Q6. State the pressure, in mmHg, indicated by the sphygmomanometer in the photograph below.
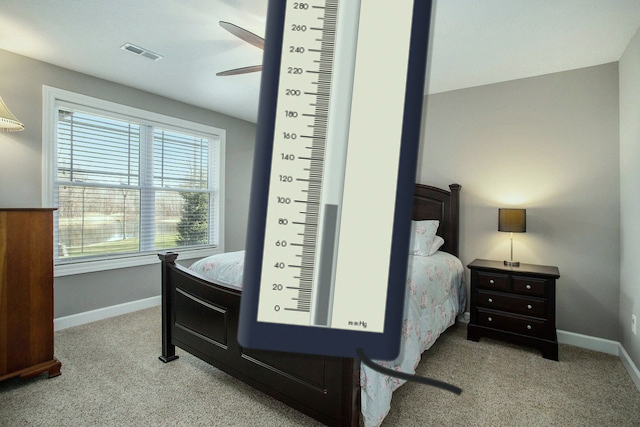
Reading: 100 mmHg
